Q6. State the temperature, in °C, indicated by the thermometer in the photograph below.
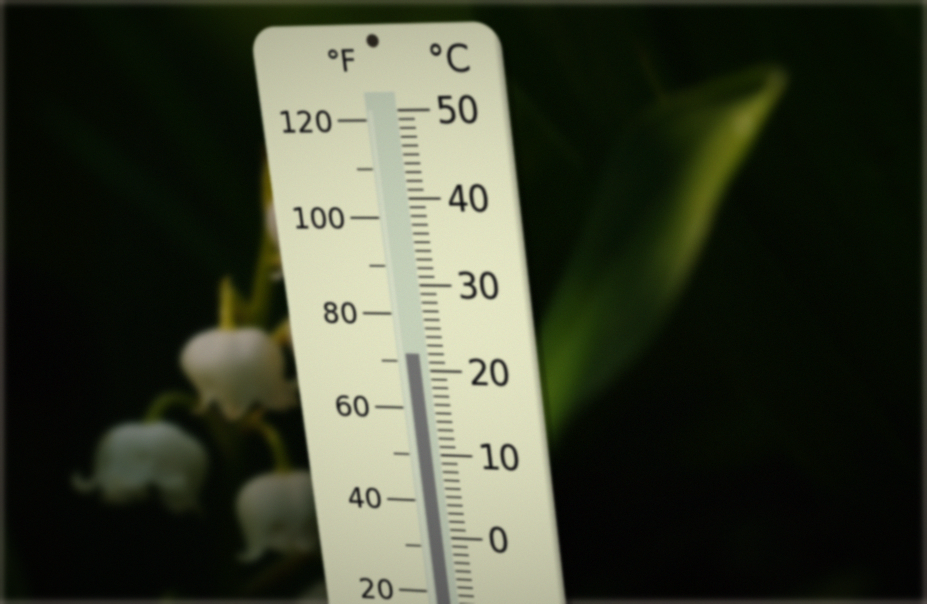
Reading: 22 °C
